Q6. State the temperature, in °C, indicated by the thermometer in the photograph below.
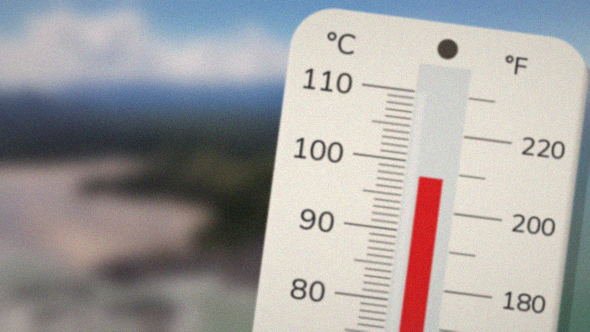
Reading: 98 °C
